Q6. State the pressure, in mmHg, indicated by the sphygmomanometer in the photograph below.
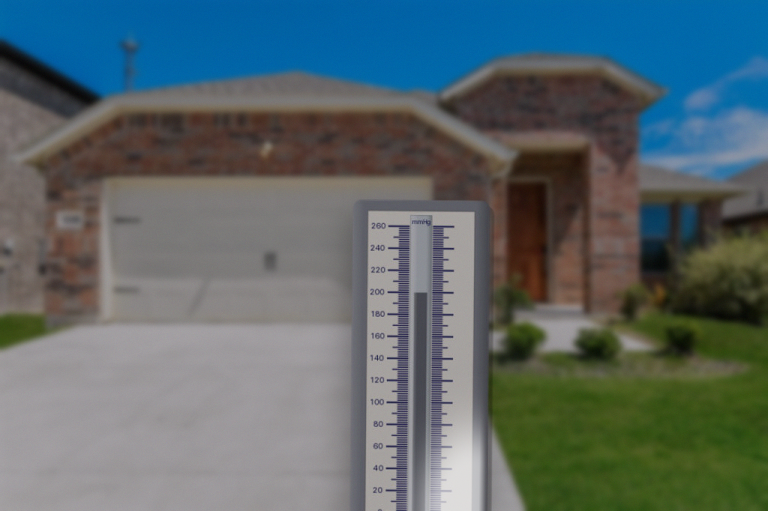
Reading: 200 mmHg
